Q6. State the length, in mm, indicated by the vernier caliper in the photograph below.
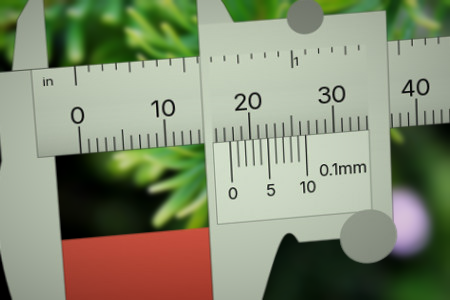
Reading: 17.6 mm
